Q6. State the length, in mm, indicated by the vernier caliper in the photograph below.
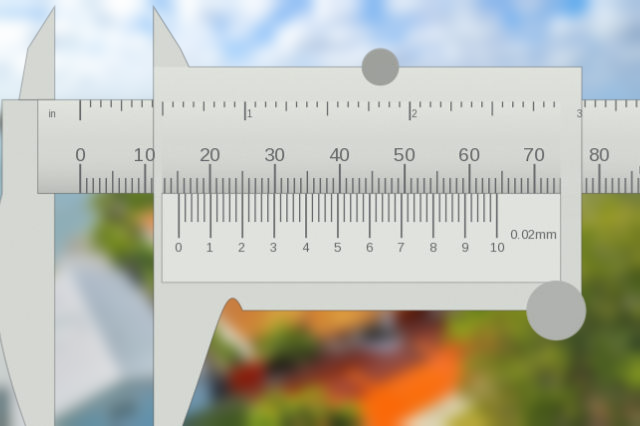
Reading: 15.2 mm
